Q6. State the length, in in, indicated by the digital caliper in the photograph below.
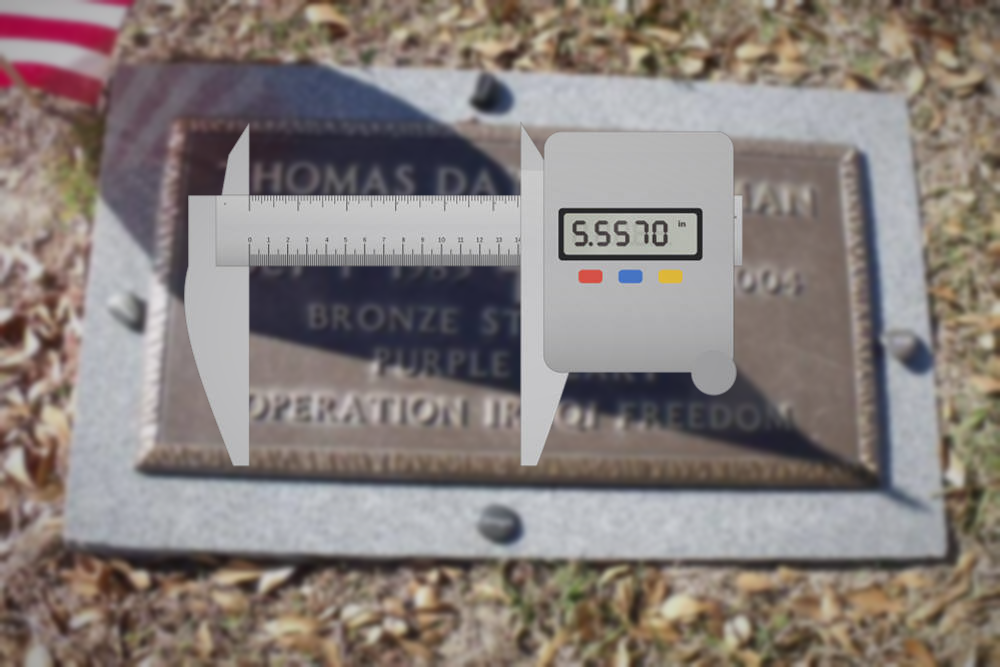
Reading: 5.5570 in
